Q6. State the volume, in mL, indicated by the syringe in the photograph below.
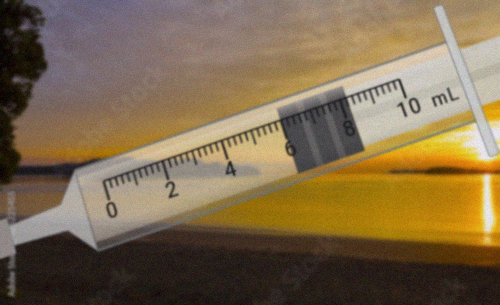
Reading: 6 mL
